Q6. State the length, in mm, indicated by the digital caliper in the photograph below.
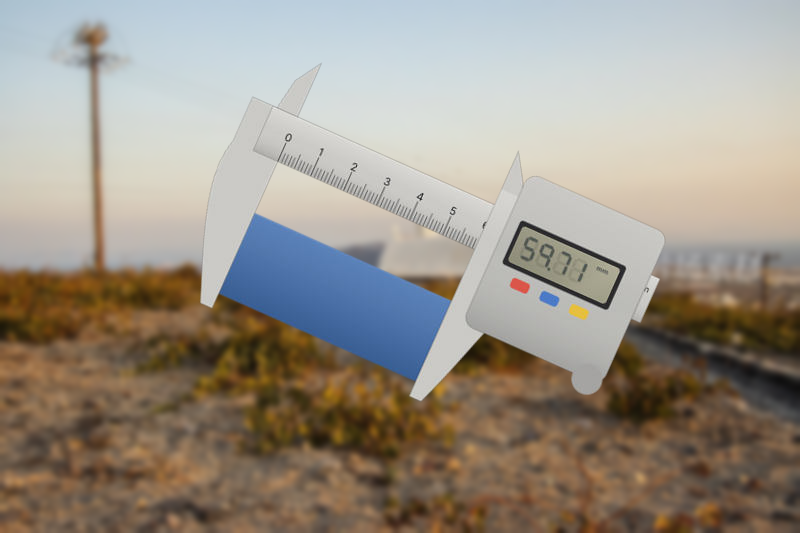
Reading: 59.71 mm
